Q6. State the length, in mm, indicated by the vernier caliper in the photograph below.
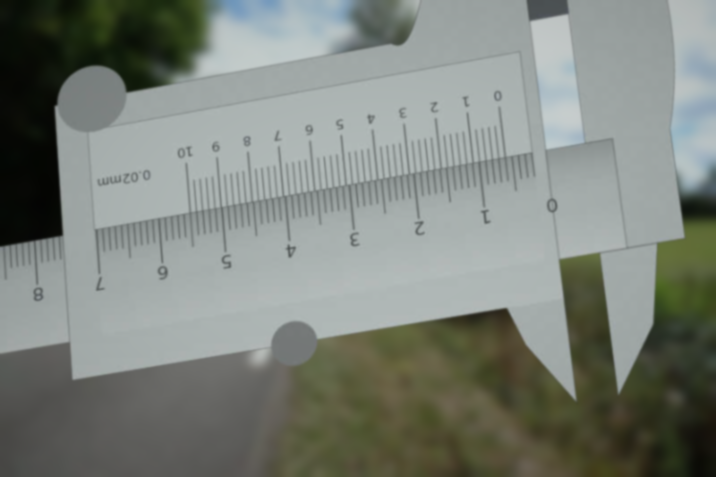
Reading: 6.0 mm
